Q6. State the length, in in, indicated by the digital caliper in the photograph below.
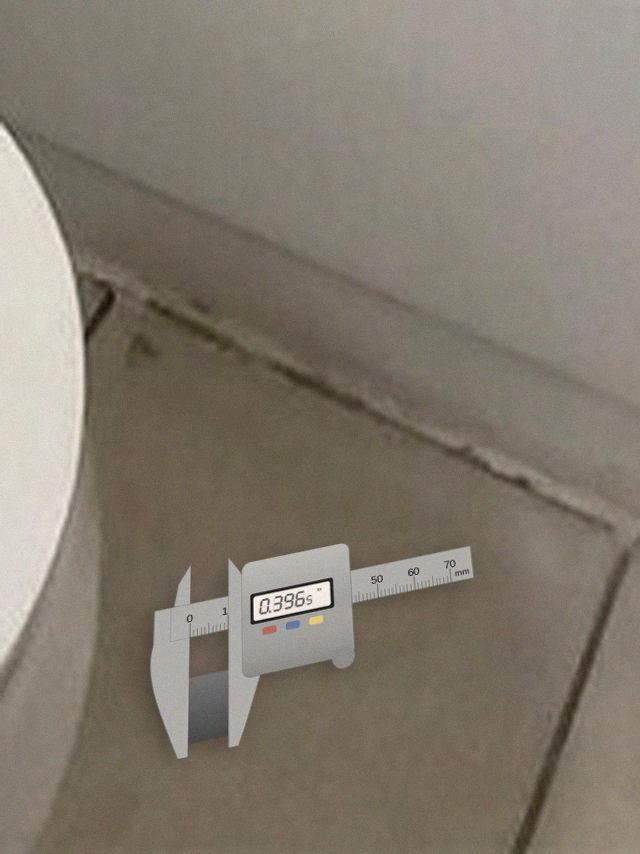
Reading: 0.3965 in
